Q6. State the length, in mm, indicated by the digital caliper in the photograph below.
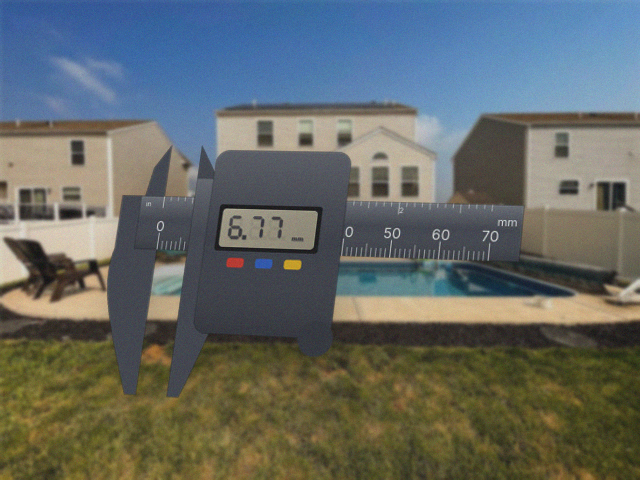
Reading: 6.77 mm
